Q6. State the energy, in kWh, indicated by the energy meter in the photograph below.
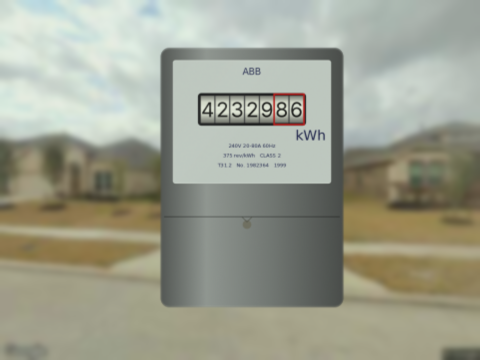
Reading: 42329.86 kWh
